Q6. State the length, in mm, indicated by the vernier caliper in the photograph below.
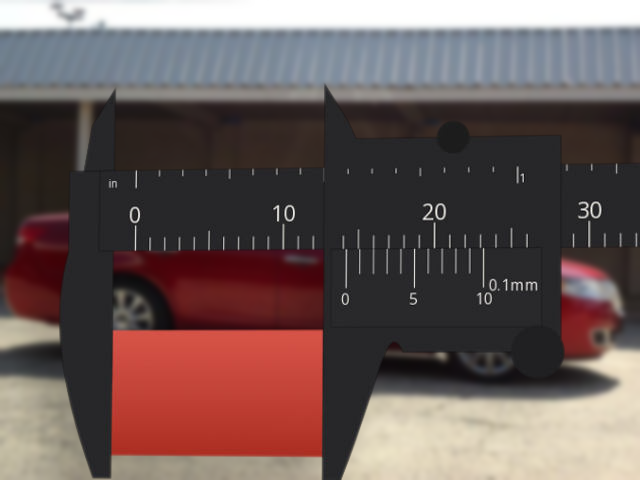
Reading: 14.2 mm
